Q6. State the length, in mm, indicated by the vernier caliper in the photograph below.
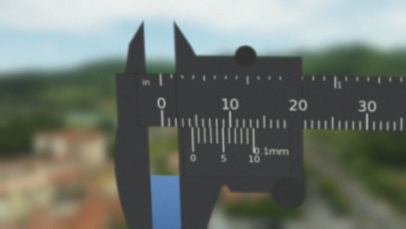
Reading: 4.4 mm
